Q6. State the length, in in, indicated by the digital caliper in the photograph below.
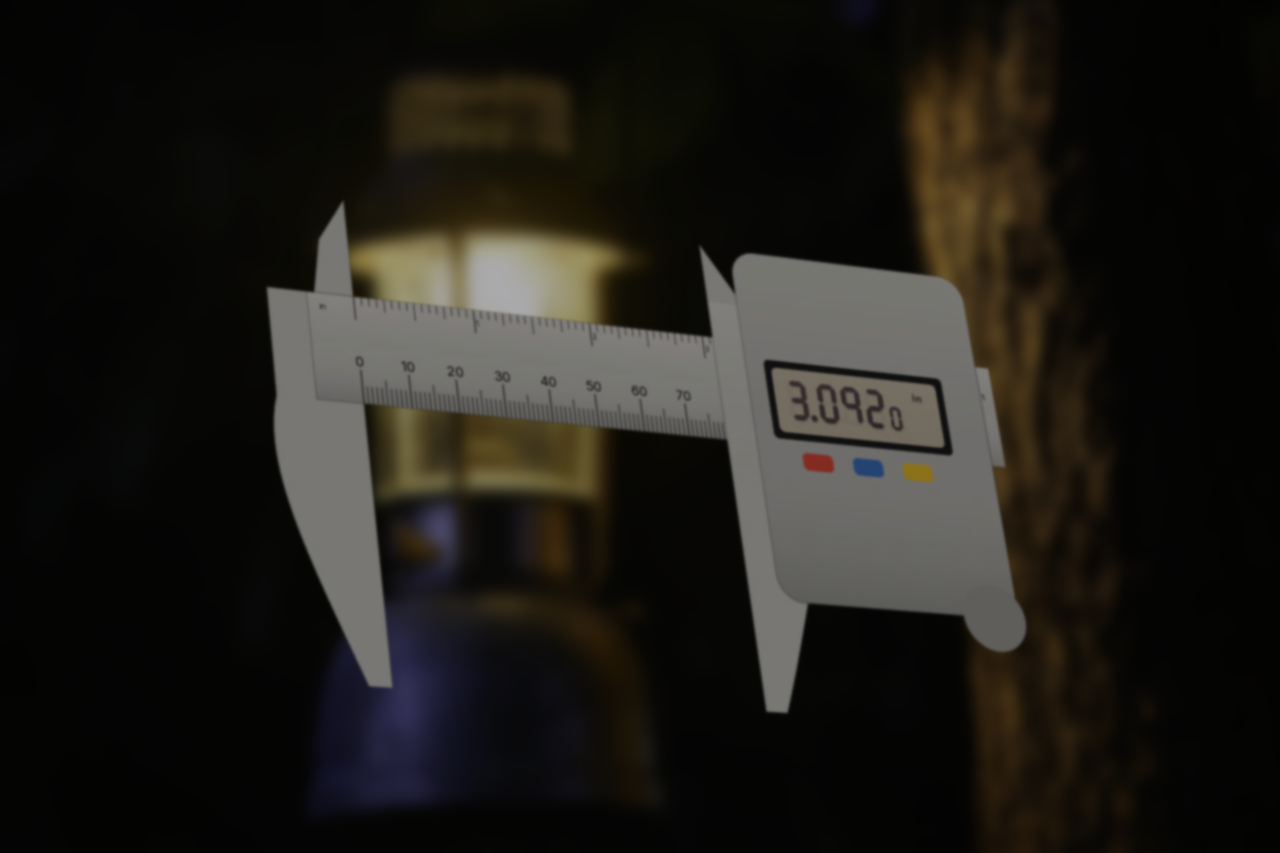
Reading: 3.0920 in
